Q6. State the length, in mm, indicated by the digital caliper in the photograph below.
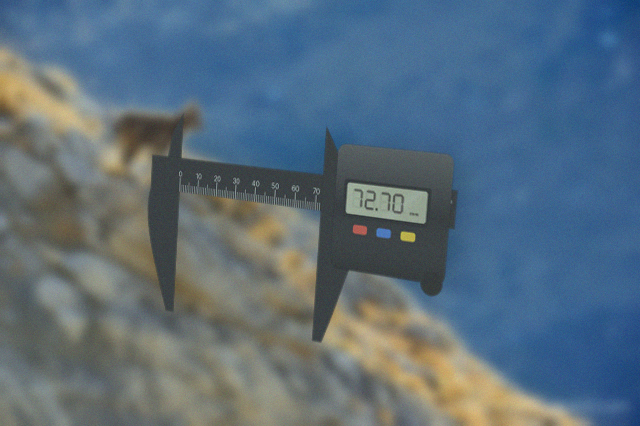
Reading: 72.70 mm
